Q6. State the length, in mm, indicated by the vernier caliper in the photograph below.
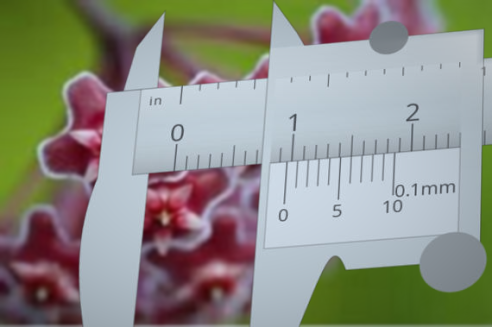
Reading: 9.6 mm
